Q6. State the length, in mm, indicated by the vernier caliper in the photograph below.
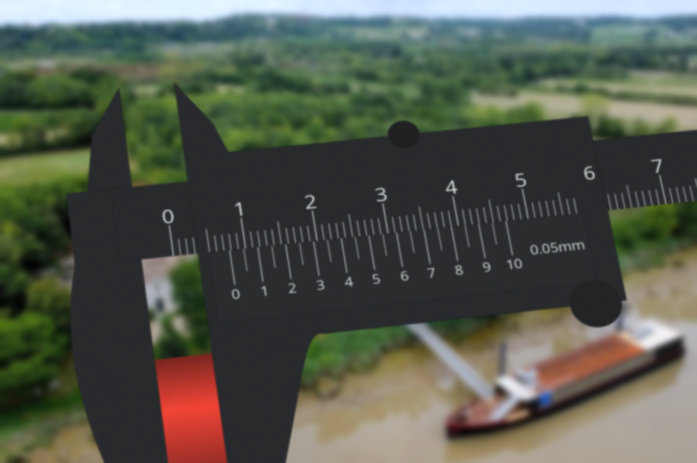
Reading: 7.8 mm
